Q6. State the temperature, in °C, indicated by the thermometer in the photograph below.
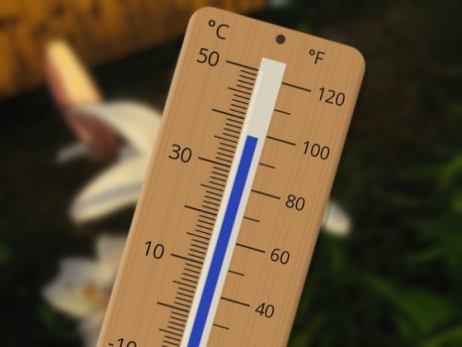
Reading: 37 °C
